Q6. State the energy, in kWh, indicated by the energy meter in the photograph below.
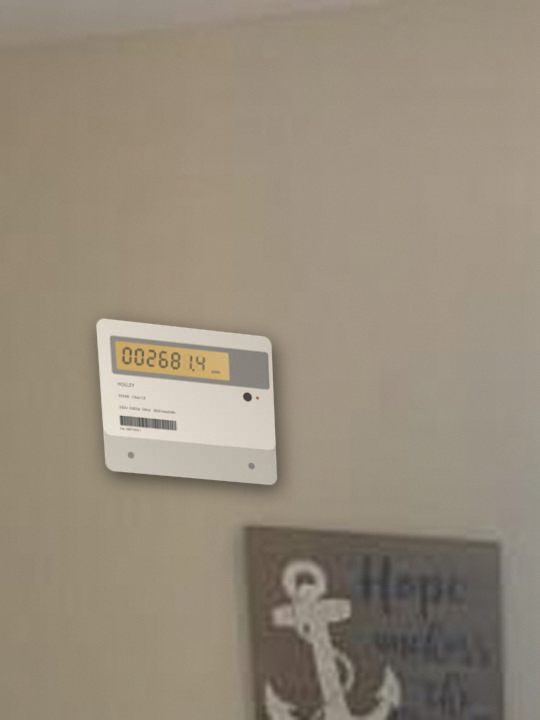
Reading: 2681.4 kWh
